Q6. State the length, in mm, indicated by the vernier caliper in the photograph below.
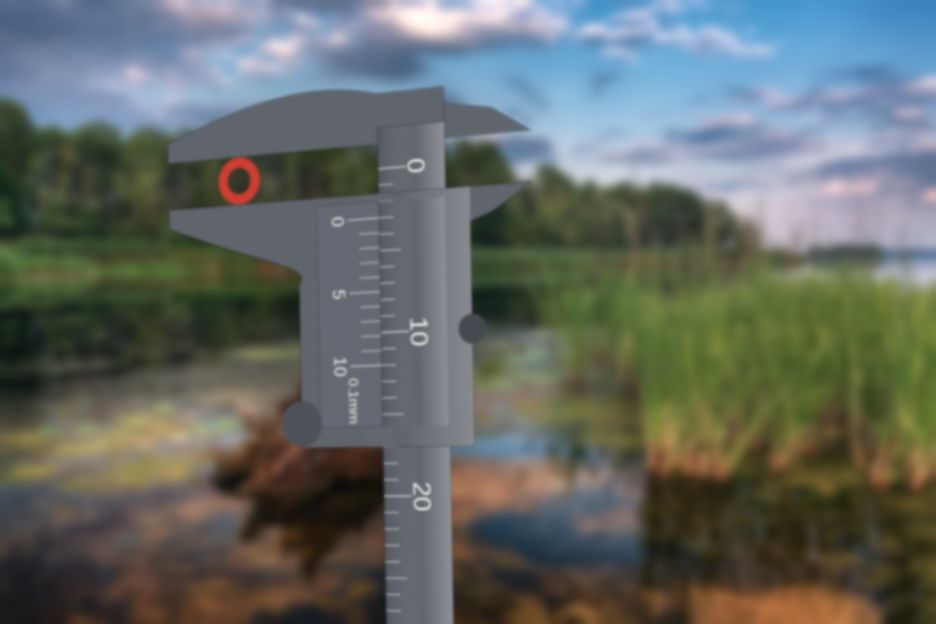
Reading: 3.0 mm
